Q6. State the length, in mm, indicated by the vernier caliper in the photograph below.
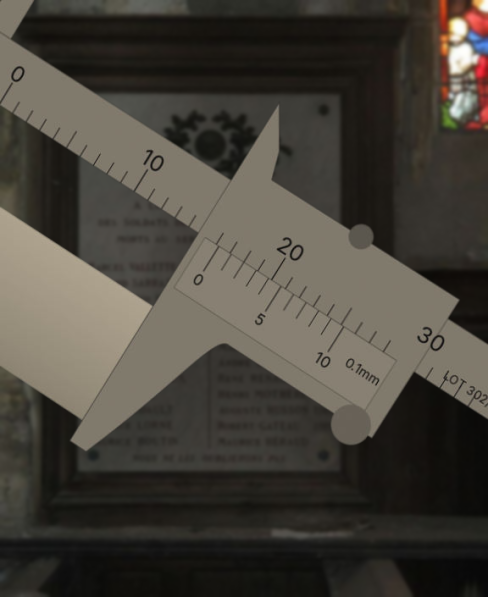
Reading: 16.2 mm
